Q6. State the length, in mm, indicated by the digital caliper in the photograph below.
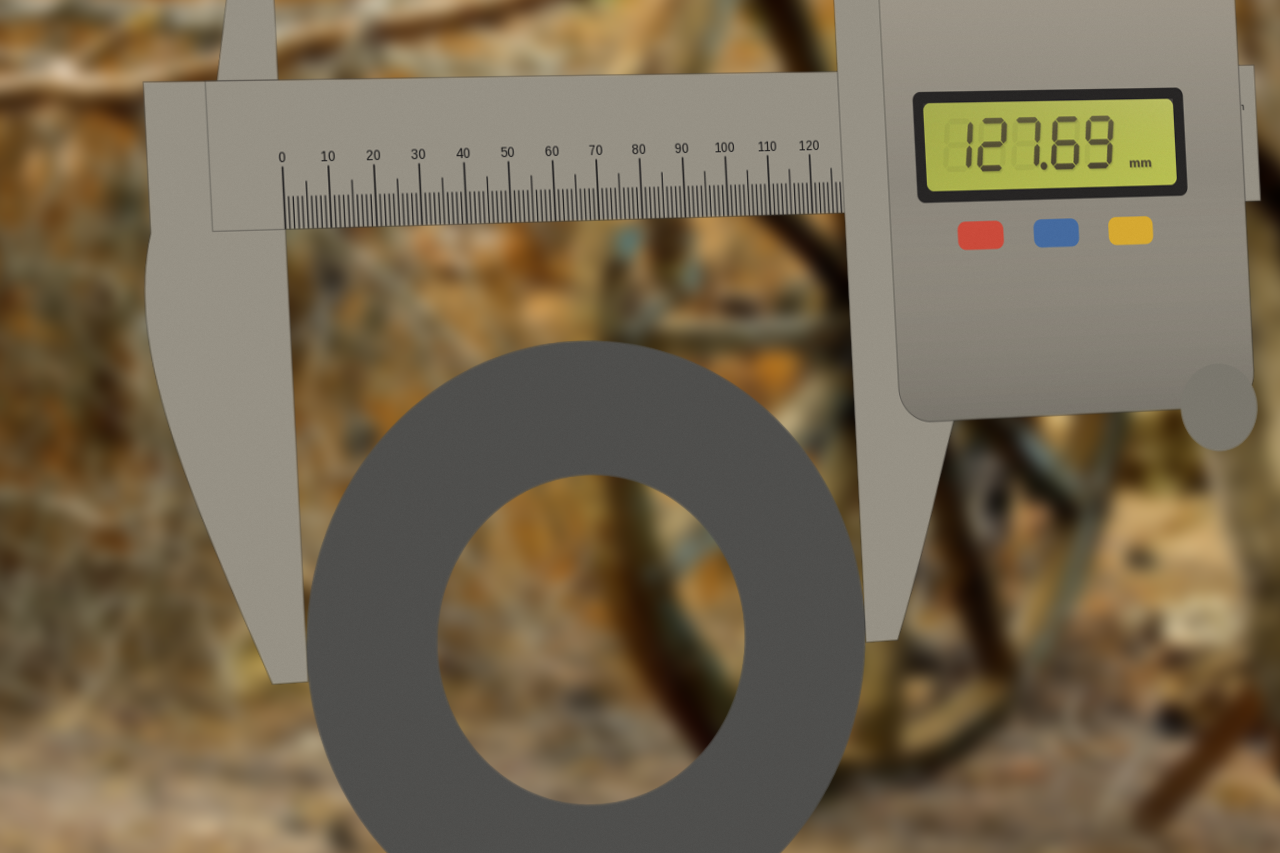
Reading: 127.69 mm
